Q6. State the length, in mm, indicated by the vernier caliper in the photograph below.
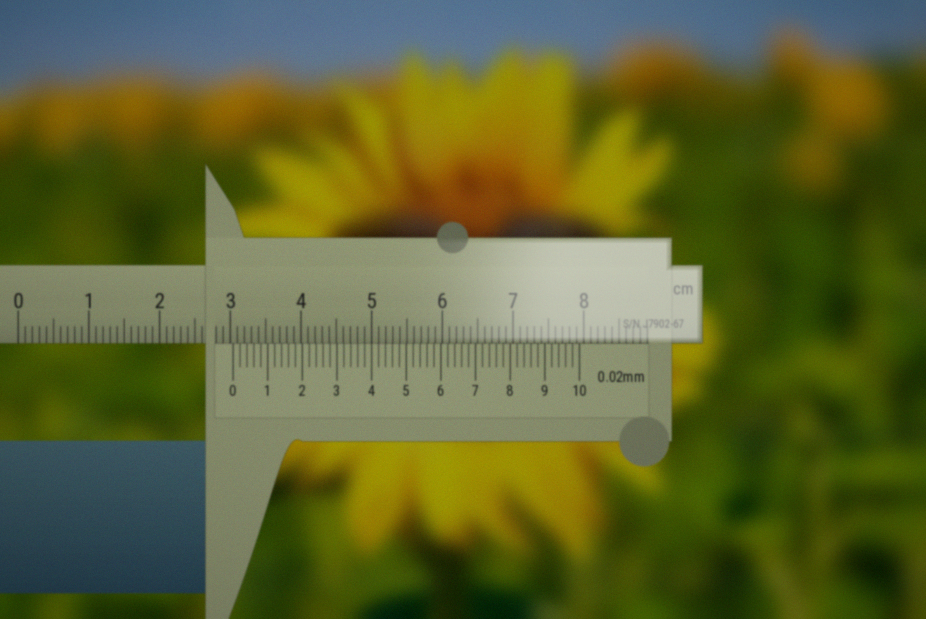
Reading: 30.4 mm
